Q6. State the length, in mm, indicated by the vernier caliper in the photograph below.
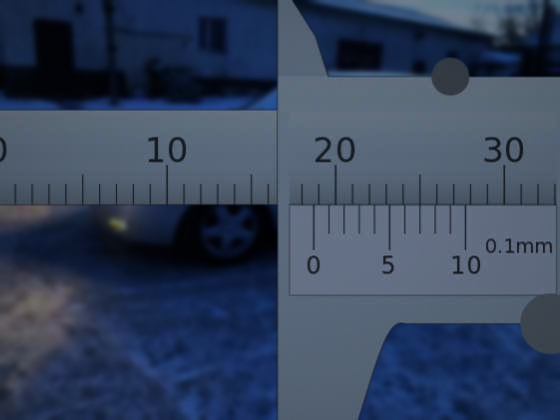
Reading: 18.7 mm
